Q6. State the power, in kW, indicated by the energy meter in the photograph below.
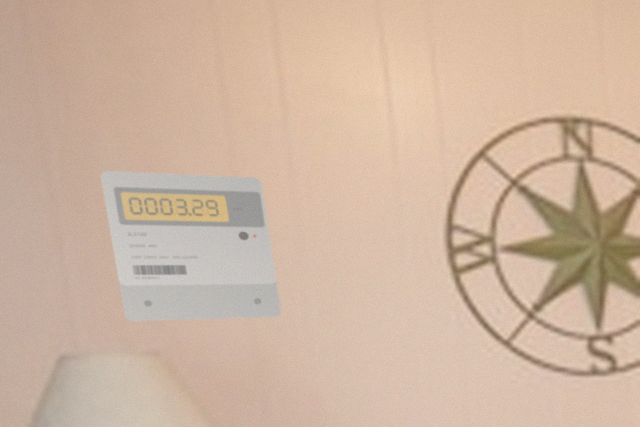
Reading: 3.29 kW
